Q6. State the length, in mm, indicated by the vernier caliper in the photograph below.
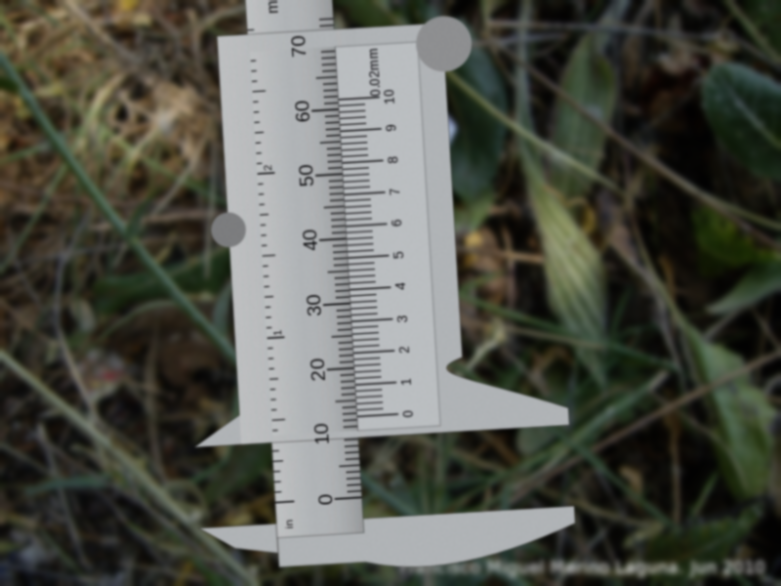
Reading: 12.5 mm
